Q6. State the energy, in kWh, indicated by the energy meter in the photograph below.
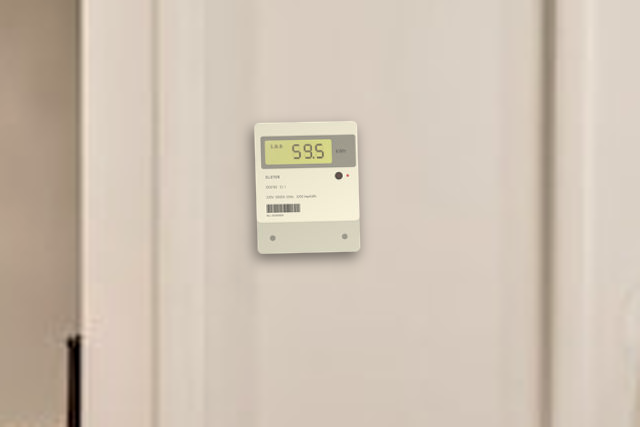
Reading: 59.5 kWh
